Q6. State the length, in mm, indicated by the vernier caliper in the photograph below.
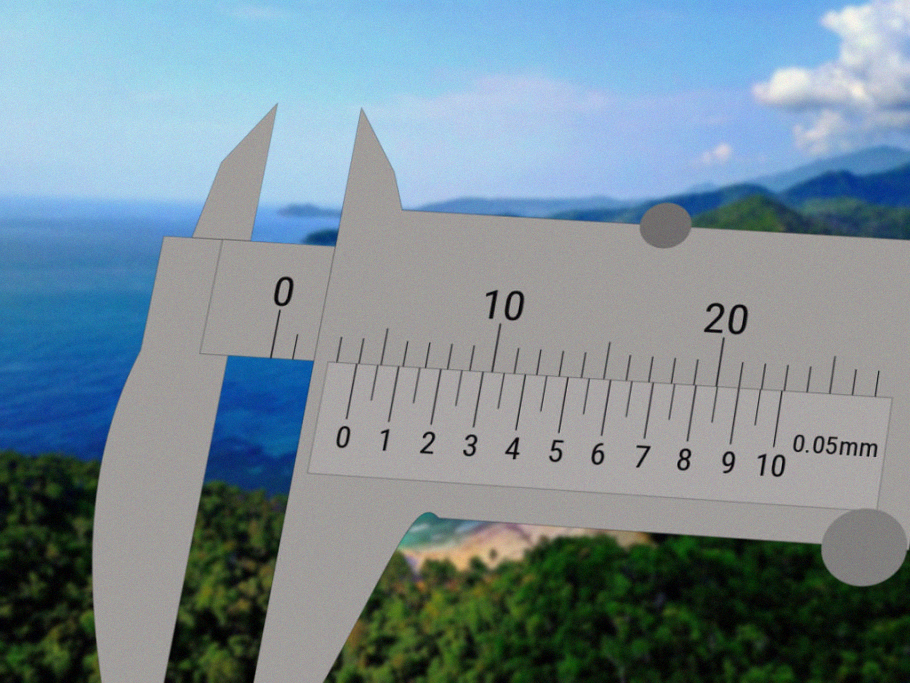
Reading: 3.90 mm
